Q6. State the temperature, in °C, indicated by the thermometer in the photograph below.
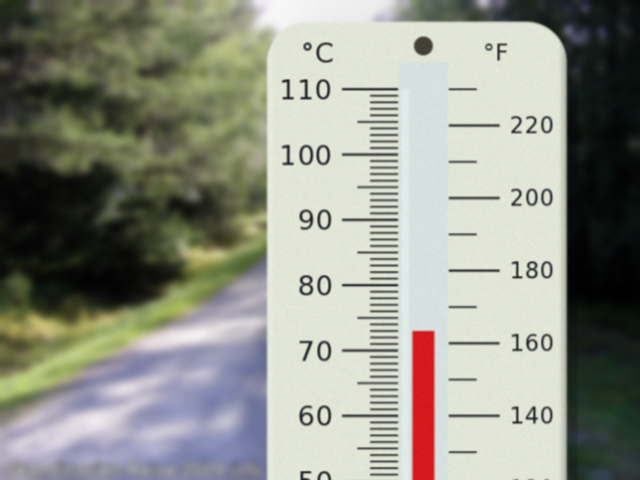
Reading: 73 °C
